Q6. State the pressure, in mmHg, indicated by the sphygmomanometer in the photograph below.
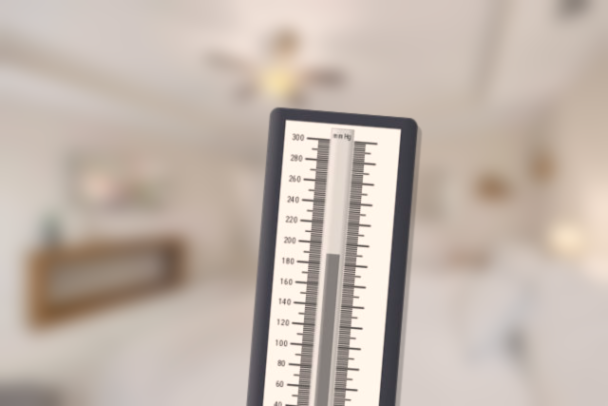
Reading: 190 mmHg
